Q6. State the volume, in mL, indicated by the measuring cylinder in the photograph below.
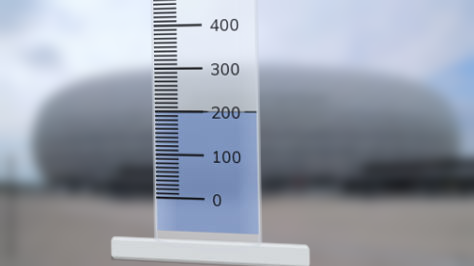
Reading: 200 mL
